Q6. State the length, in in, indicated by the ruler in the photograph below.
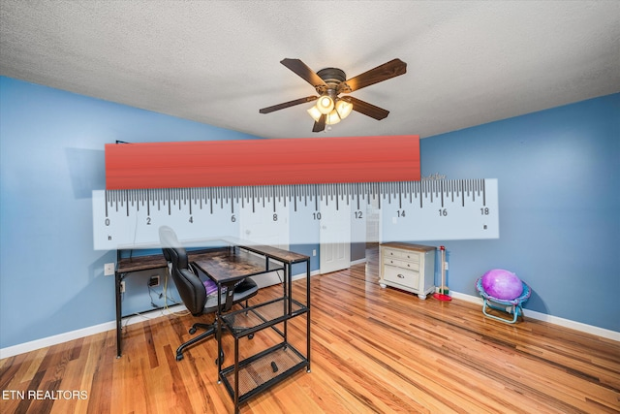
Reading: 15 in
